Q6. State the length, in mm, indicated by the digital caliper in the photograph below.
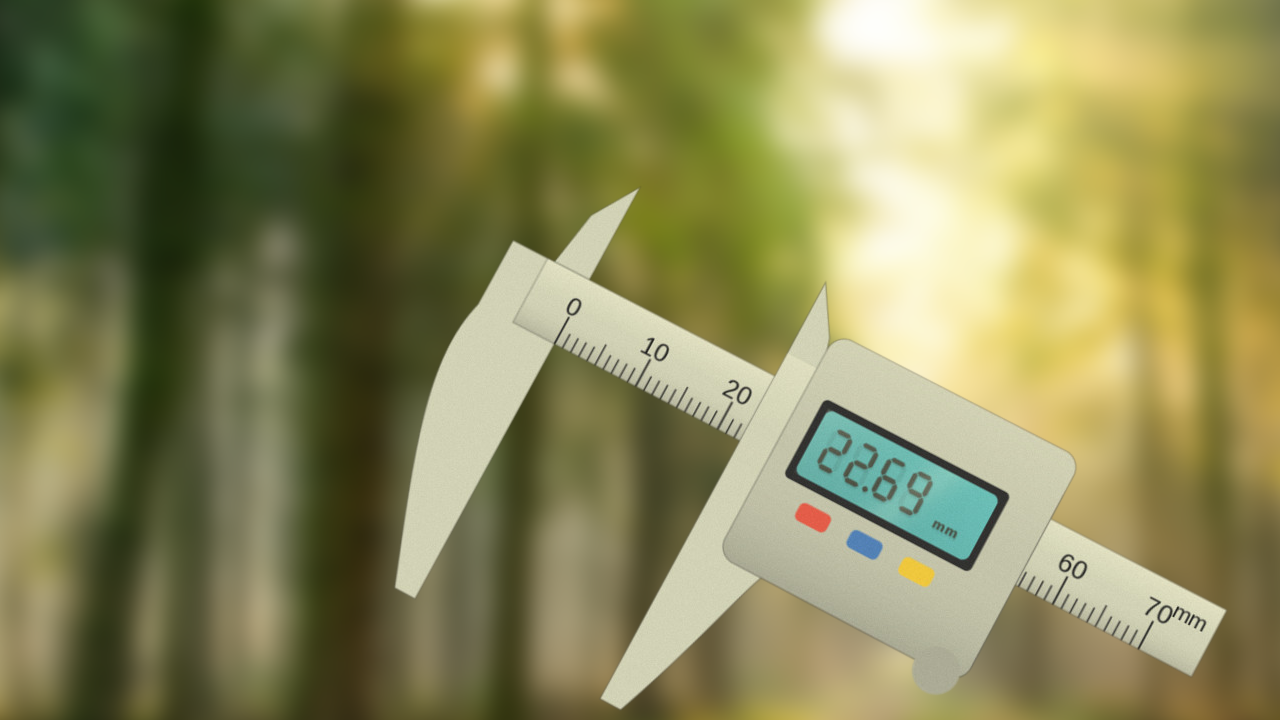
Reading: 22.69 mm
